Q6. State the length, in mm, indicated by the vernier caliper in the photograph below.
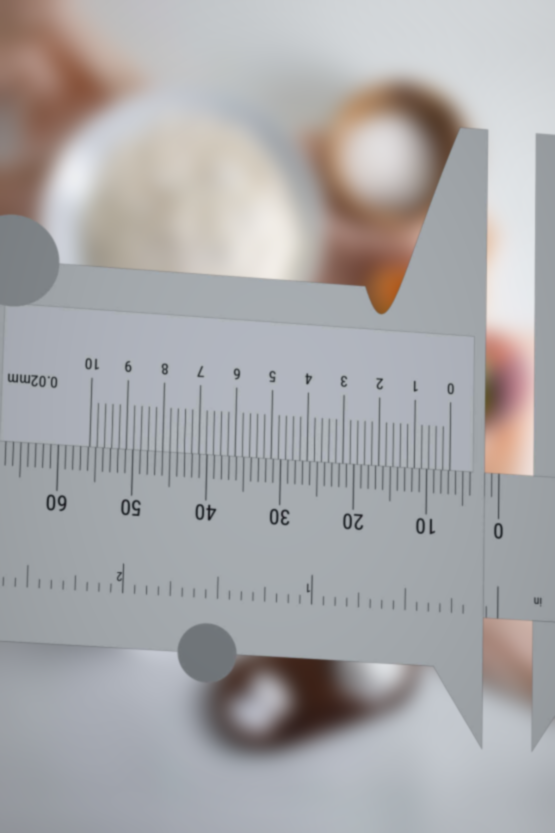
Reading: 6.8 mm
